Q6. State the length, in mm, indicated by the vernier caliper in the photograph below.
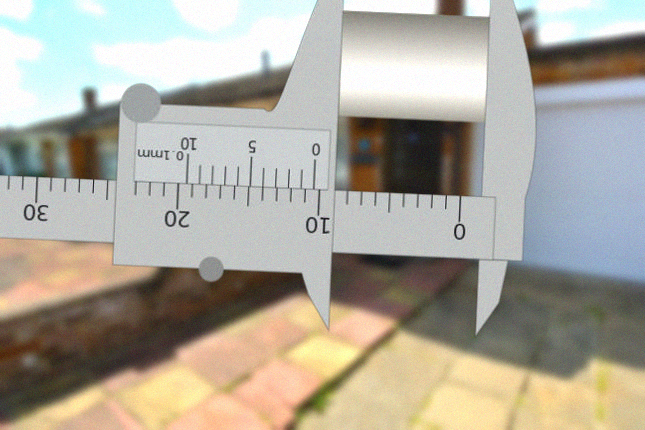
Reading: 10.4 mm
